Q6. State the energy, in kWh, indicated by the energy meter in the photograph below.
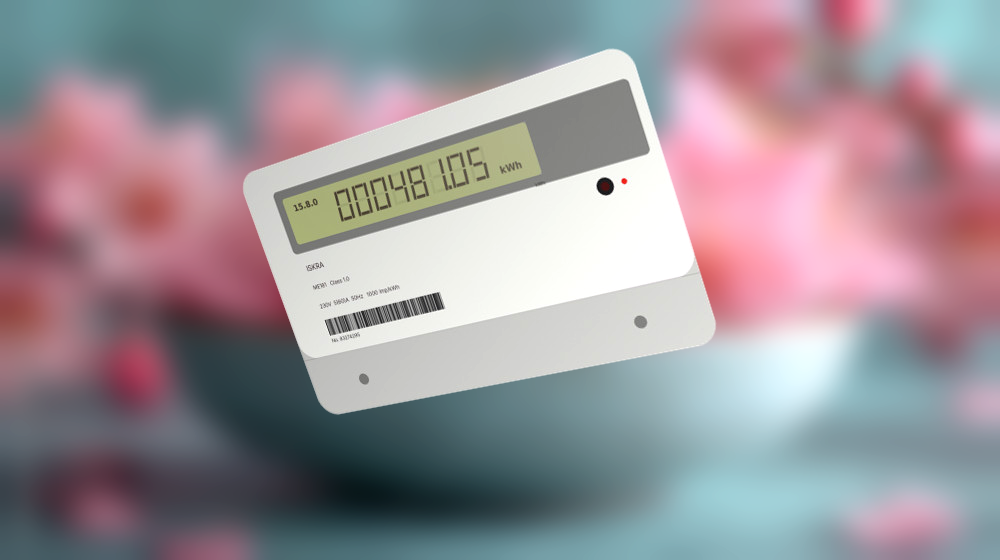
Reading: 481.05 kWh
